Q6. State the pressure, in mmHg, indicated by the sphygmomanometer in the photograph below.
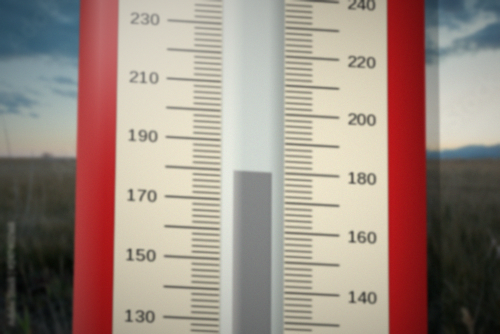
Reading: 180 mmHg
